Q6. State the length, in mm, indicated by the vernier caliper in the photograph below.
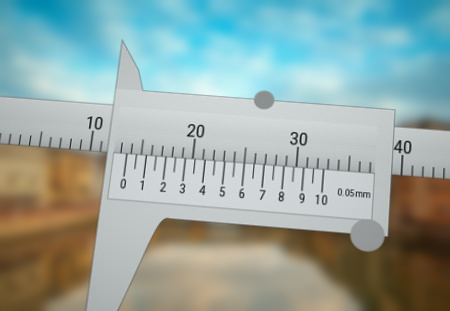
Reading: 13.6 mm
